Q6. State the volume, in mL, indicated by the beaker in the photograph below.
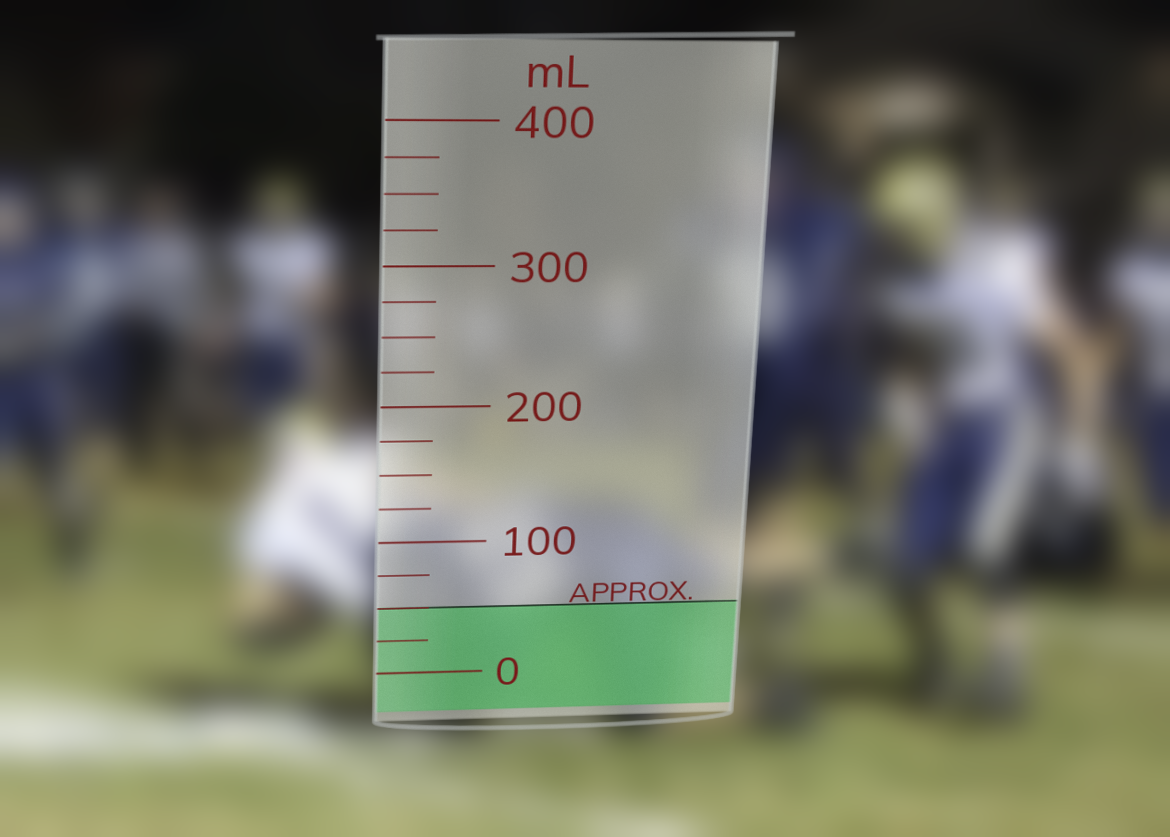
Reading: 50 mL
